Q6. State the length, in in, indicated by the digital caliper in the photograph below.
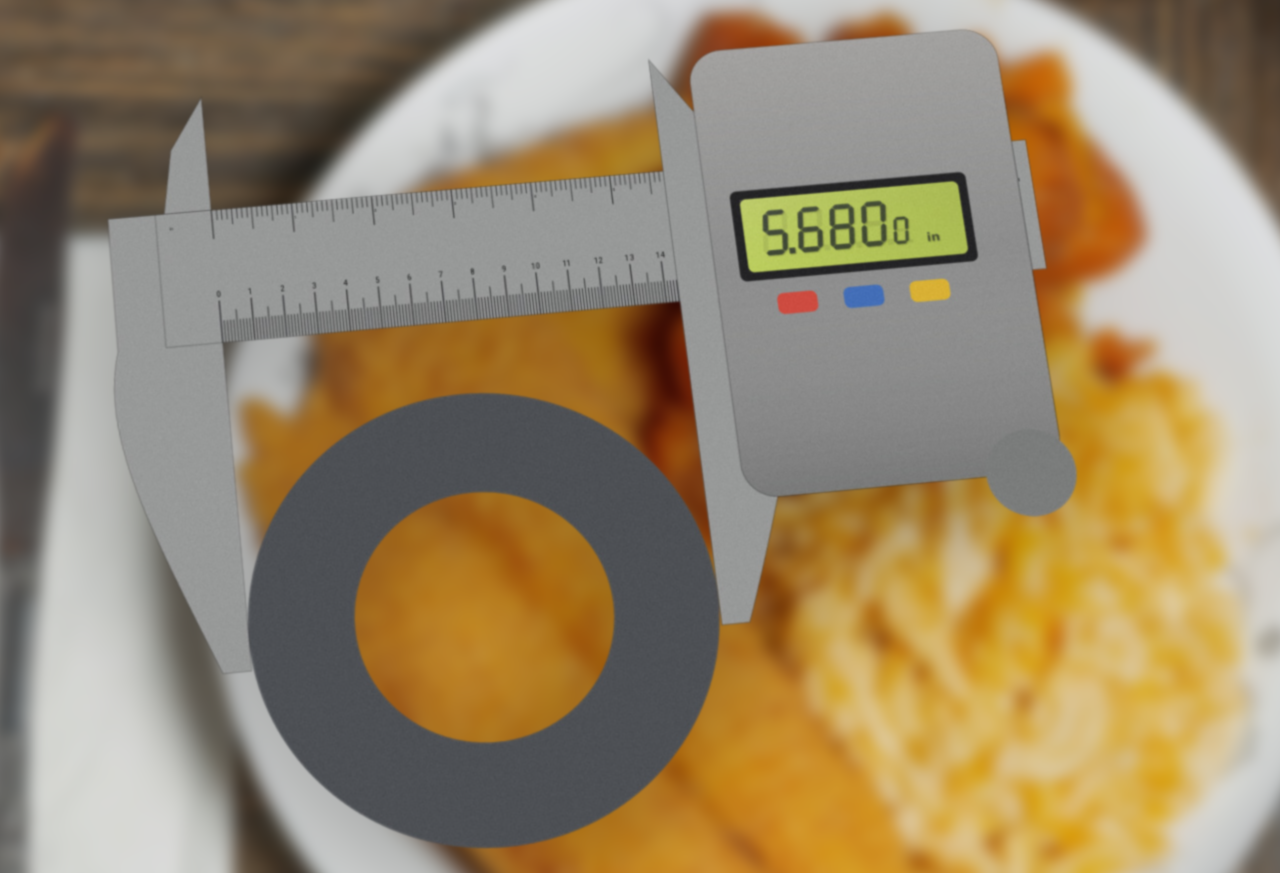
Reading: 5.6800 in
